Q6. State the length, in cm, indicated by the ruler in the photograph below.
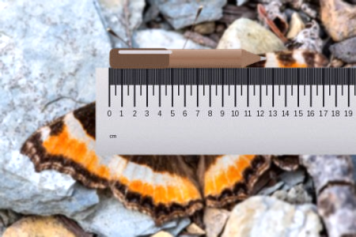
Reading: 12.5 cm
